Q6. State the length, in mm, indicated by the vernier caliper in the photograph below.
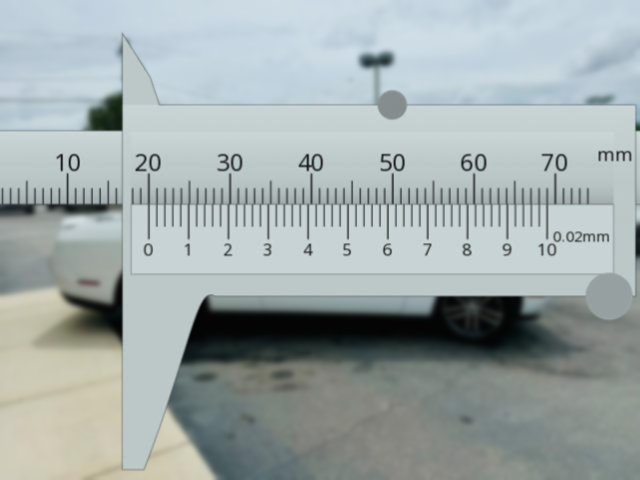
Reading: 20.0 mm
